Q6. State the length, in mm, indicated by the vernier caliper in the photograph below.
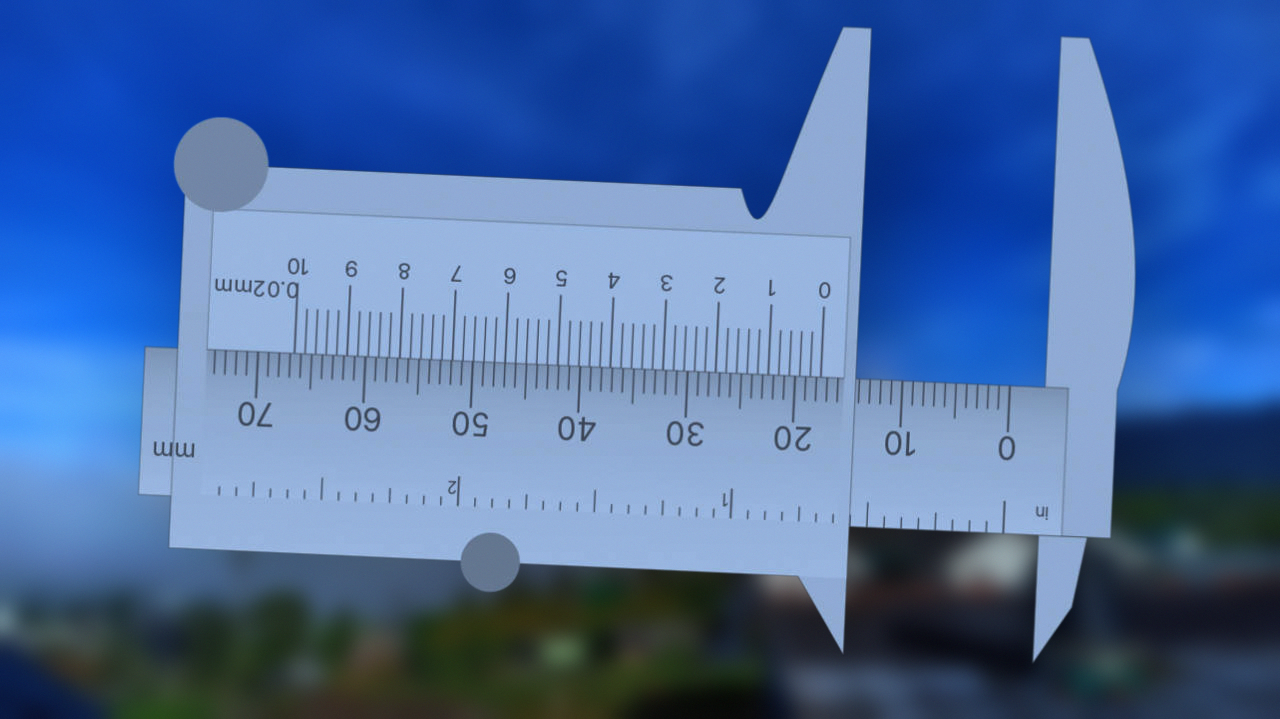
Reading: 17.6 mm
